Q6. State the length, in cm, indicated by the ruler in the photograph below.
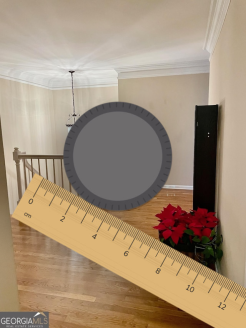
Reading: 6 cm
